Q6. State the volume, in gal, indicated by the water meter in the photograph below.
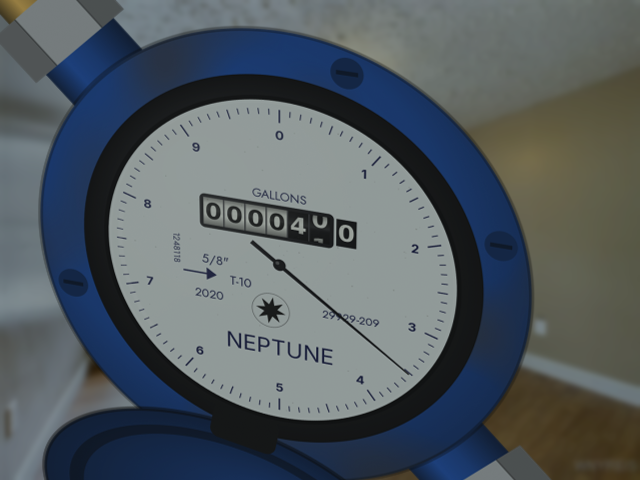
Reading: 403.5 gal
